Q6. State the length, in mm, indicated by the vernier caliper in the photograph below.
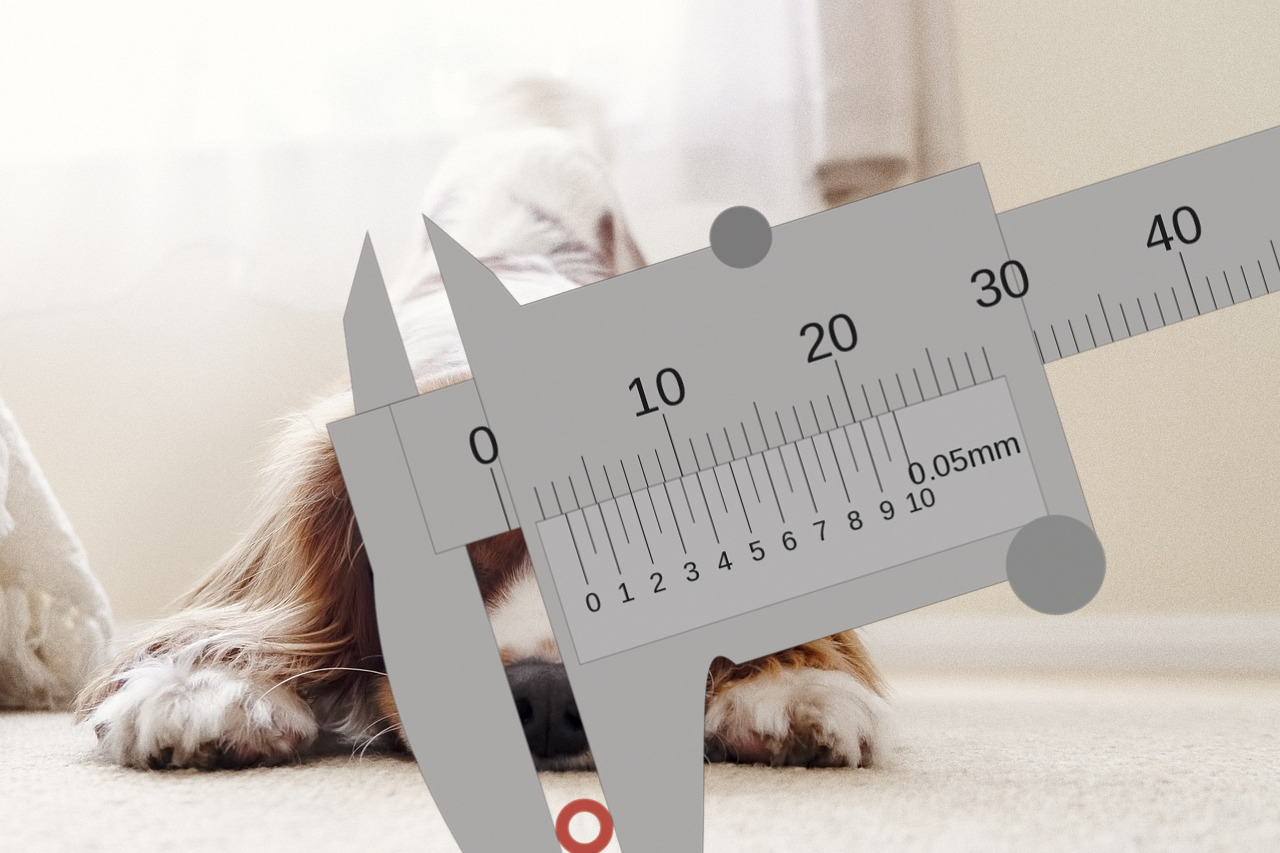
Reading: 3.2 mm
